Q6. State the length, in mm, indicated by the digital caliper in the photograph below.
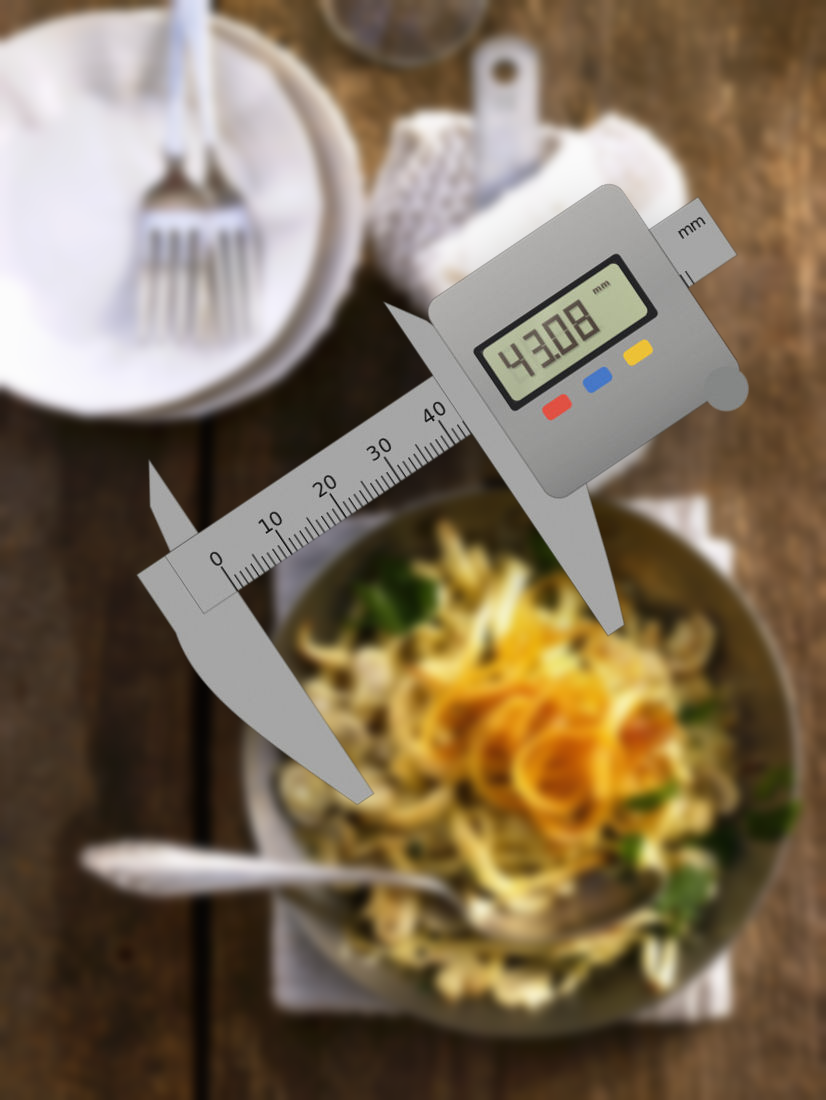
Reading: 43.08 mm
